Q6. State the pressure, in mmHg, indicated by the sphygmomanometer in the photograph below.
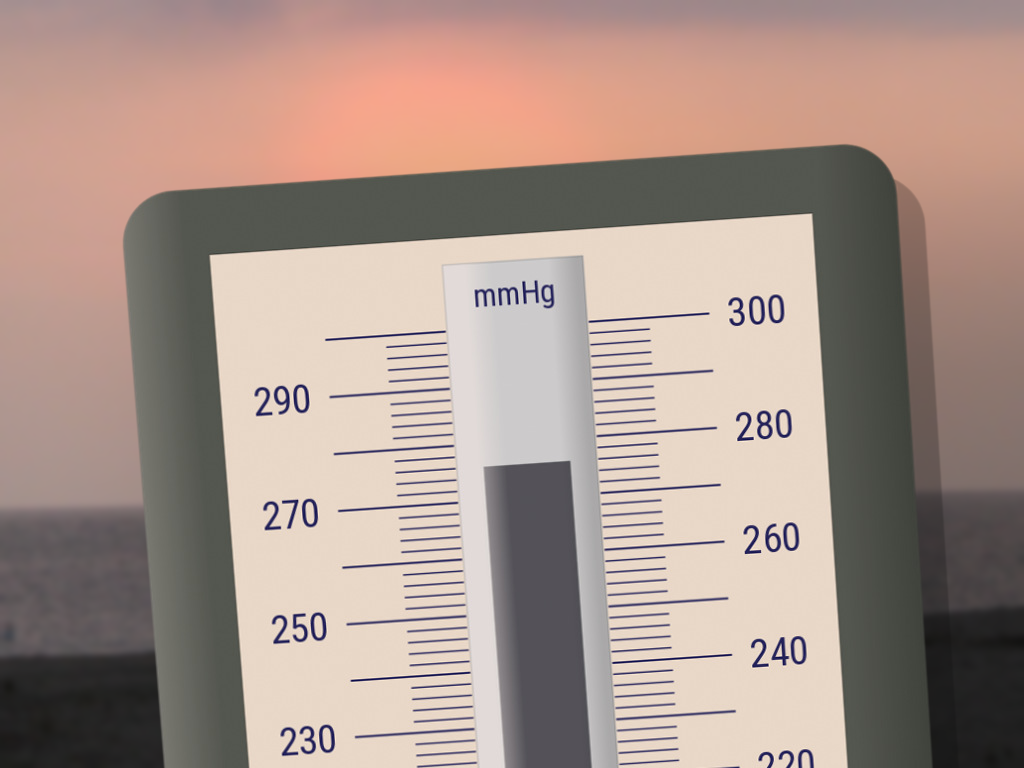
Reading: 276 mmHg
